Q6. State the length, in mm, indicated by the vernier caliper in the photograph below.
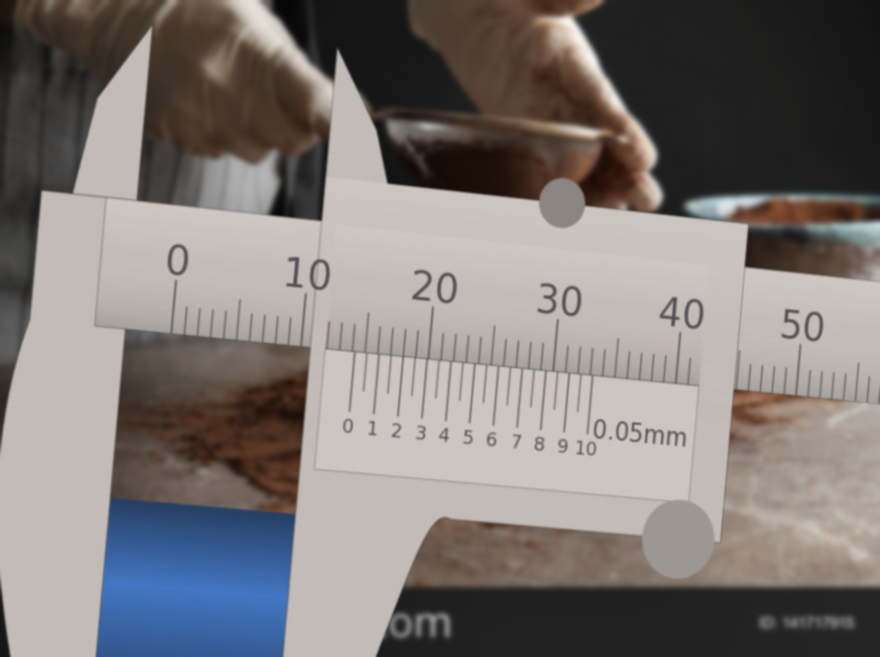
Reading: 14.2 mm
